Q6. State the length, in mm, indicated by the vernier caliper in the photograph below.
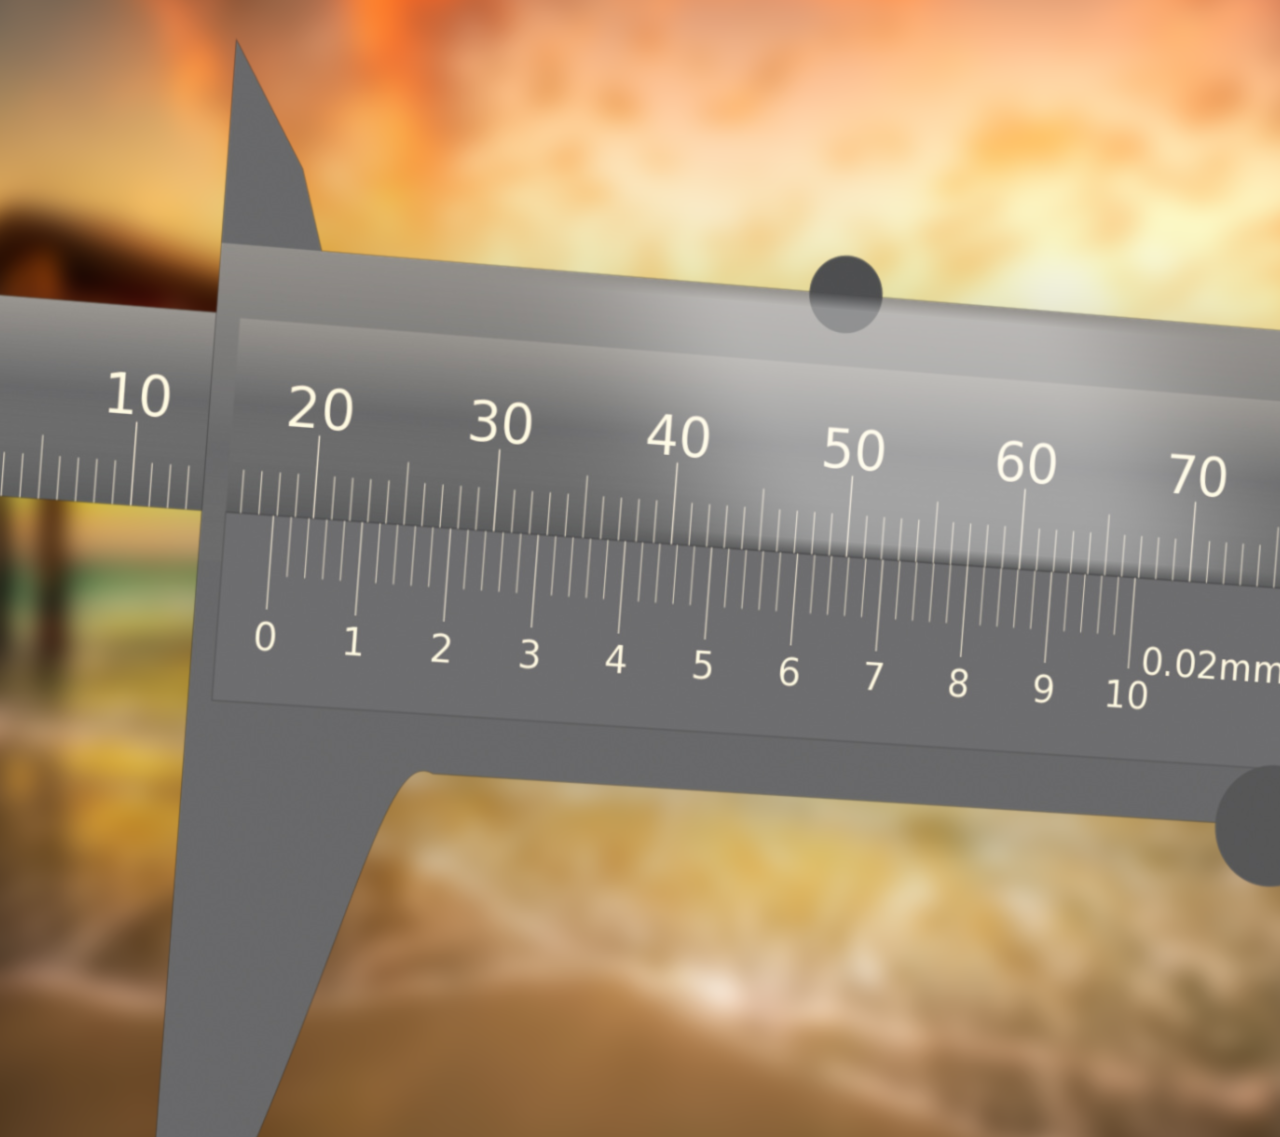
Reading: 17.8 mm
